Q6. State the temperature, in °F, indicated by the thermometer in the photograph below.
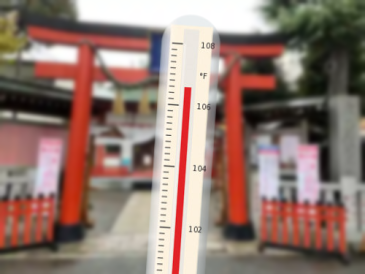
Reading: 106.6 °F
